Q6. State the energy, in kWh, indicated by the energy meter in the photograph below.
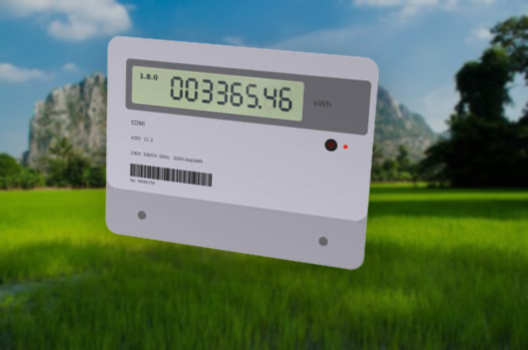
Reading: 3365.46 kWh
